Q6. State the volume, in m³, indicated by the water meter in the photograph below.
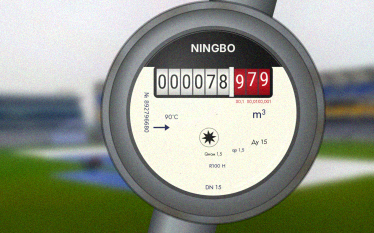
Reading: 78.979 m³
